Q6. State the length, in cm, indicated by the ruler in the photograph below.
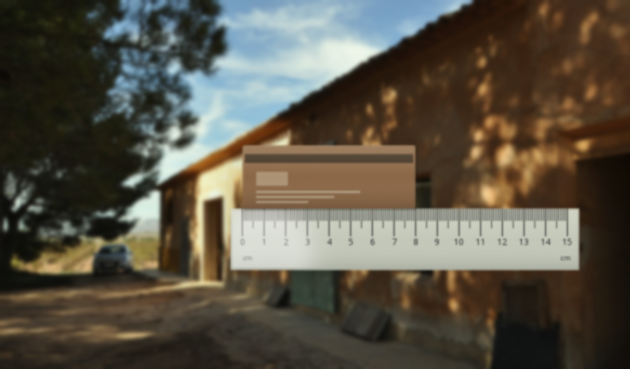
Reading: 8 cm
